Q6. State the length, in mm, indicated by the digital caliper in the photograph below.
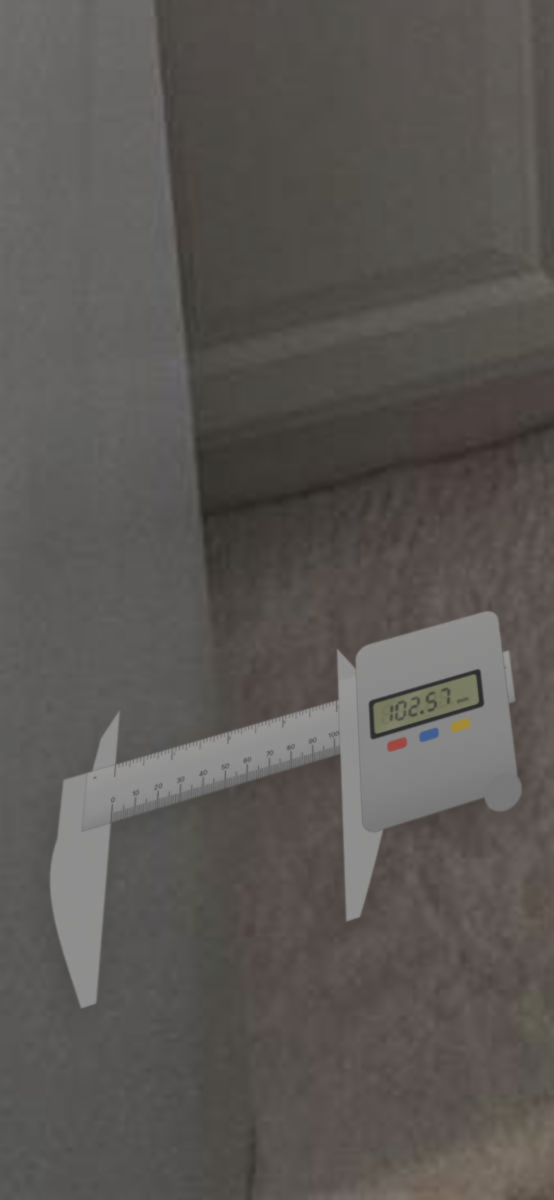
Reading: 102.57 mm
